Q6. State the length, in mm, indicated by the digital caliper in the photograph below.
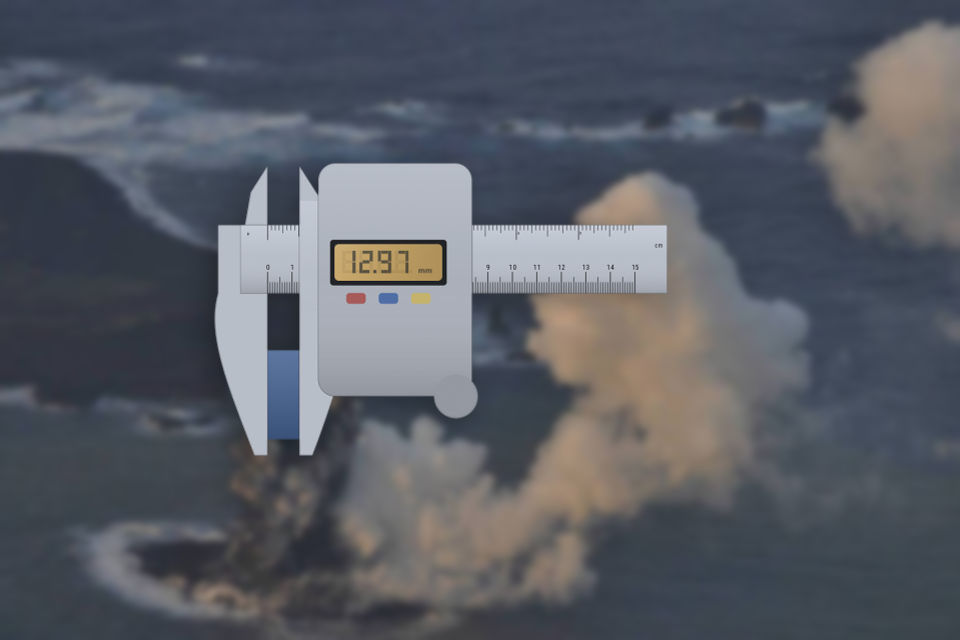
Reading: 12.97 mm
